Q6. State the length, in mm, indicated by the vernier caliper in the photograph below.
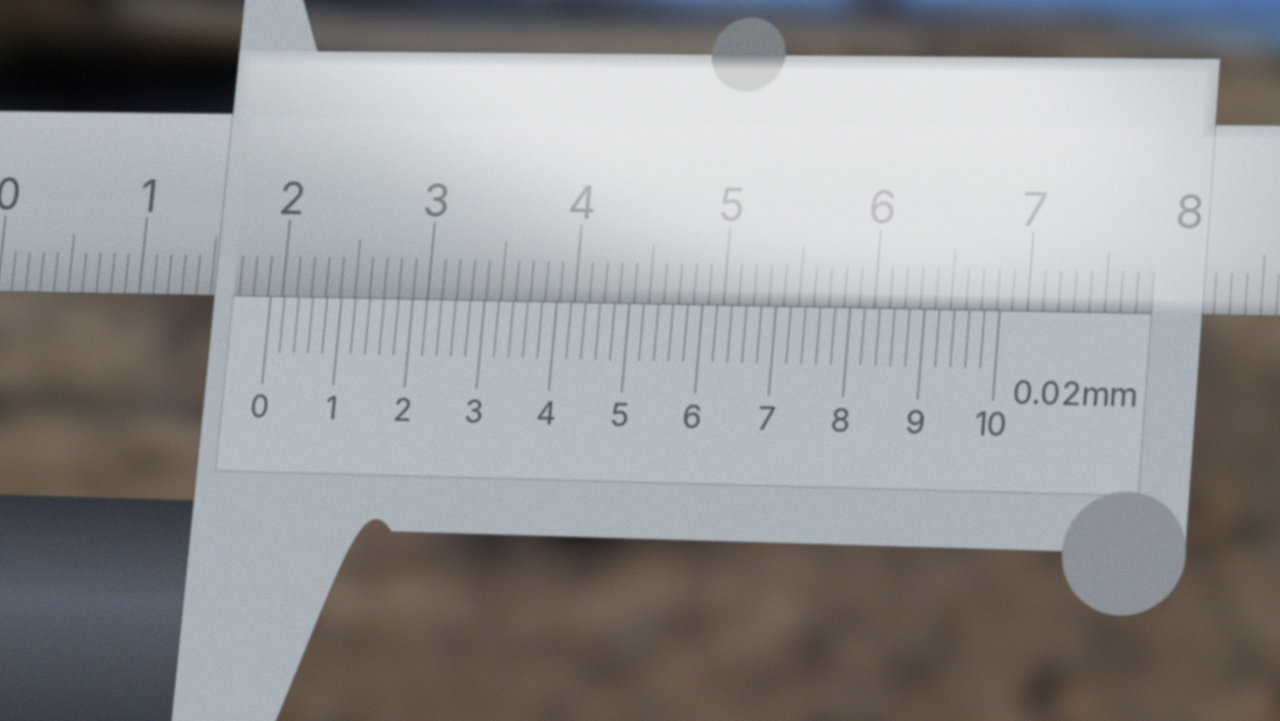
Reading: 19.2 mm
